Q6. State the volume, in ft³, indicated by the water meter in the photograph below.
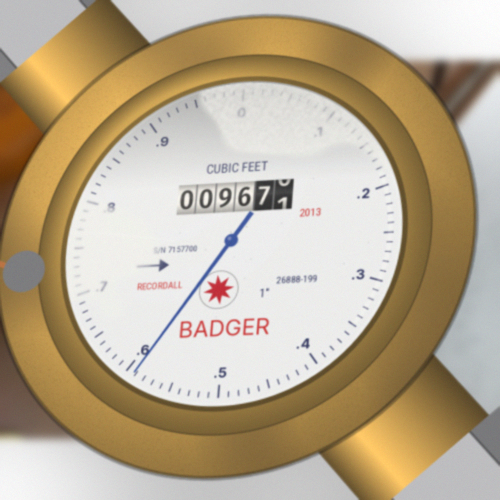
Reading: 9670.59 ft³
